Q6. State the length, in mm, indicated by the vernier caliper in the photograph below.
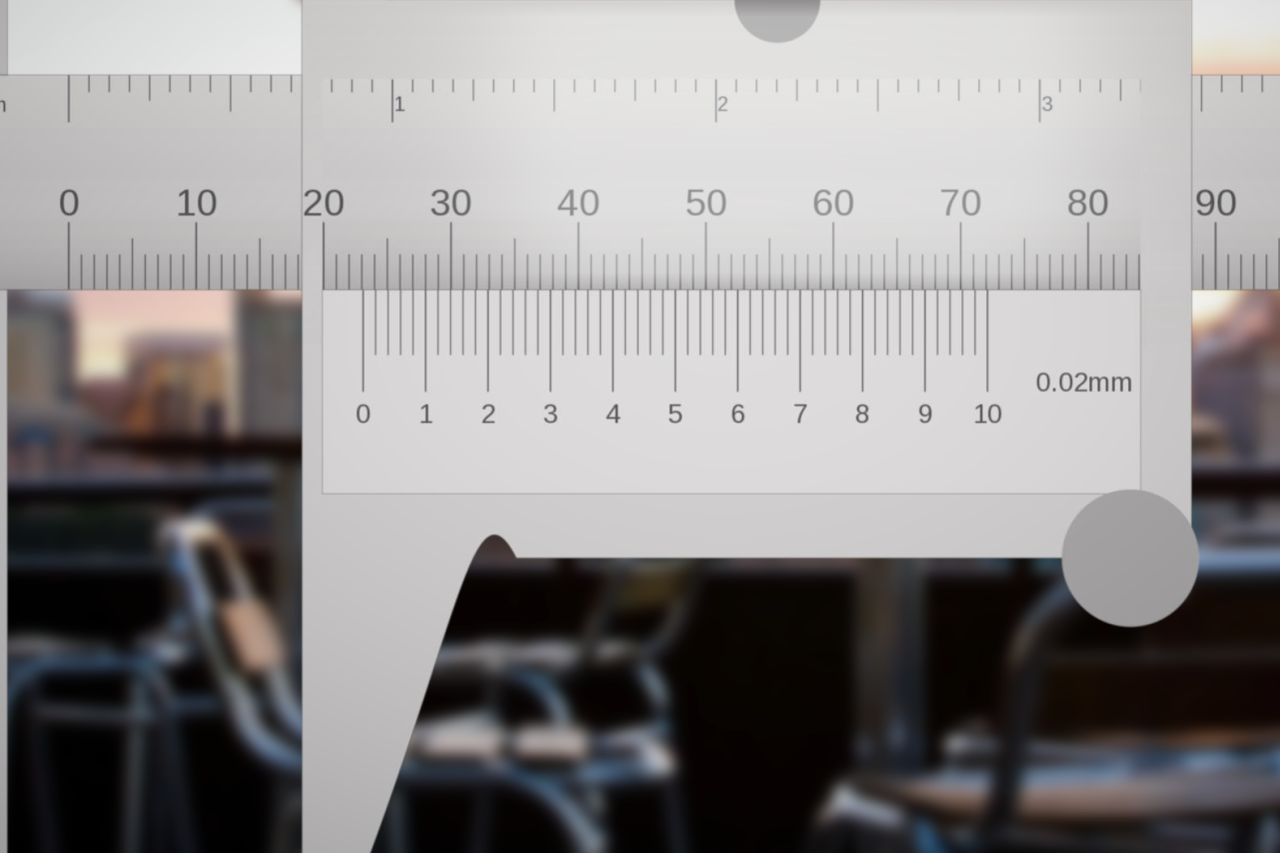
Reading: 23.1 mm
